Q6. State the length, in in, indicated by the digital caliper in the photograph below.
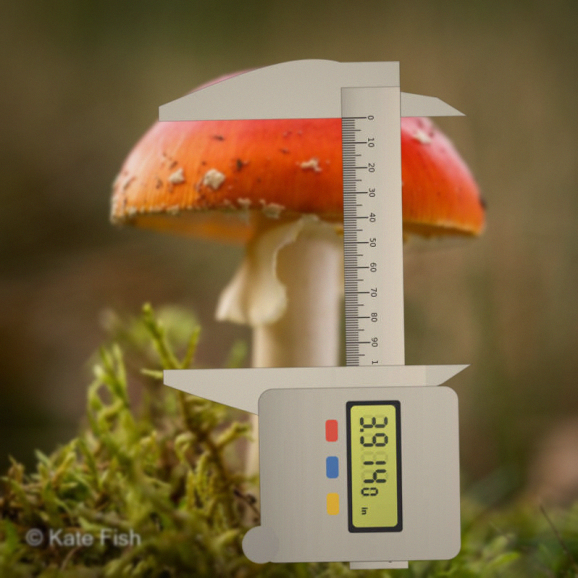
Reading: 3.9140 in
